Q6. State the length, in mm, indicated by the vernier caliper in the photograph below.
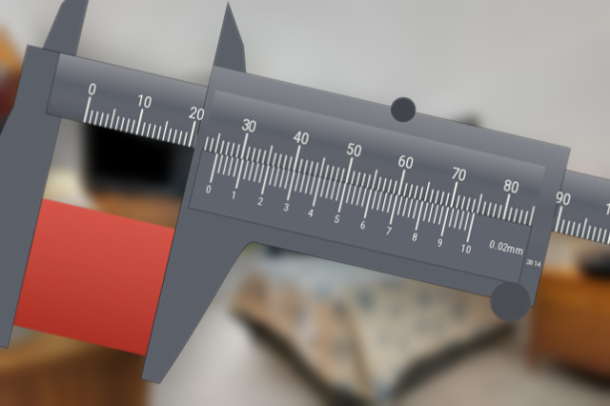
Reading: 25.4 mm
